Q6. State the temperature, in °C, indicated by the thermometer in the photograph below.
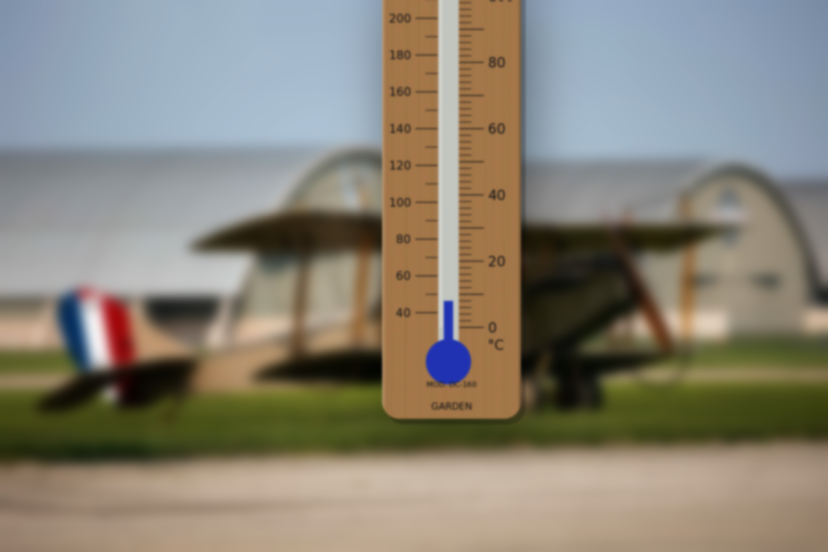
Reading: 8 °C
